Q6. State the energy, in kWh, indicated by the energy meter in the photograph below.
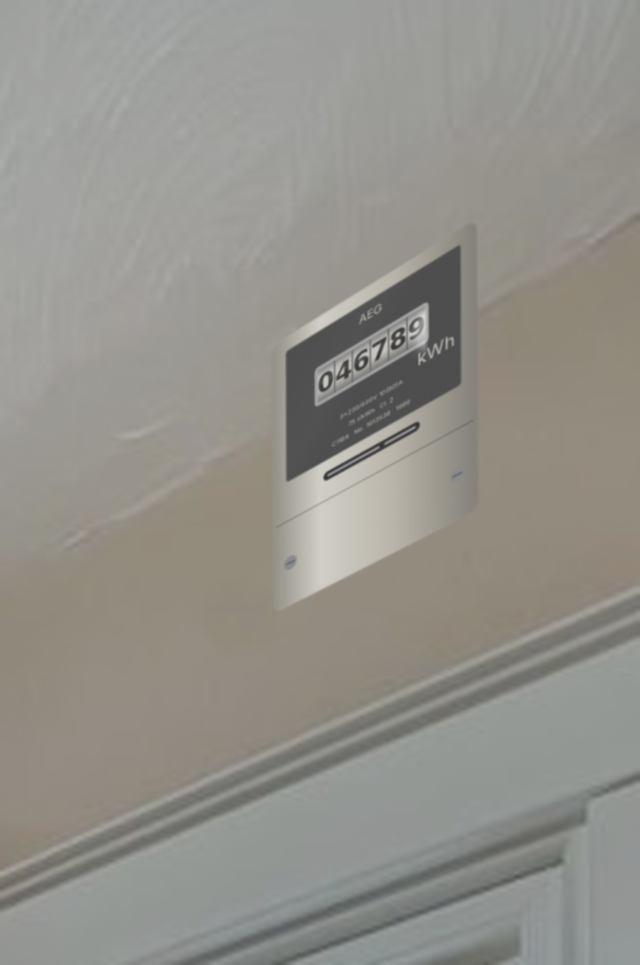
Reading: 46789 kWh
